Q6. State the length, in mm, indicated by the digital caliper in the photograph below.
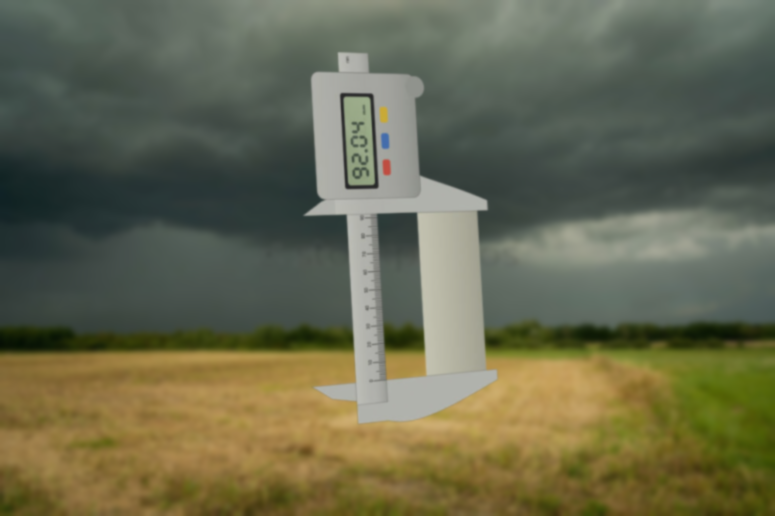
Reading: 92.04 mm
